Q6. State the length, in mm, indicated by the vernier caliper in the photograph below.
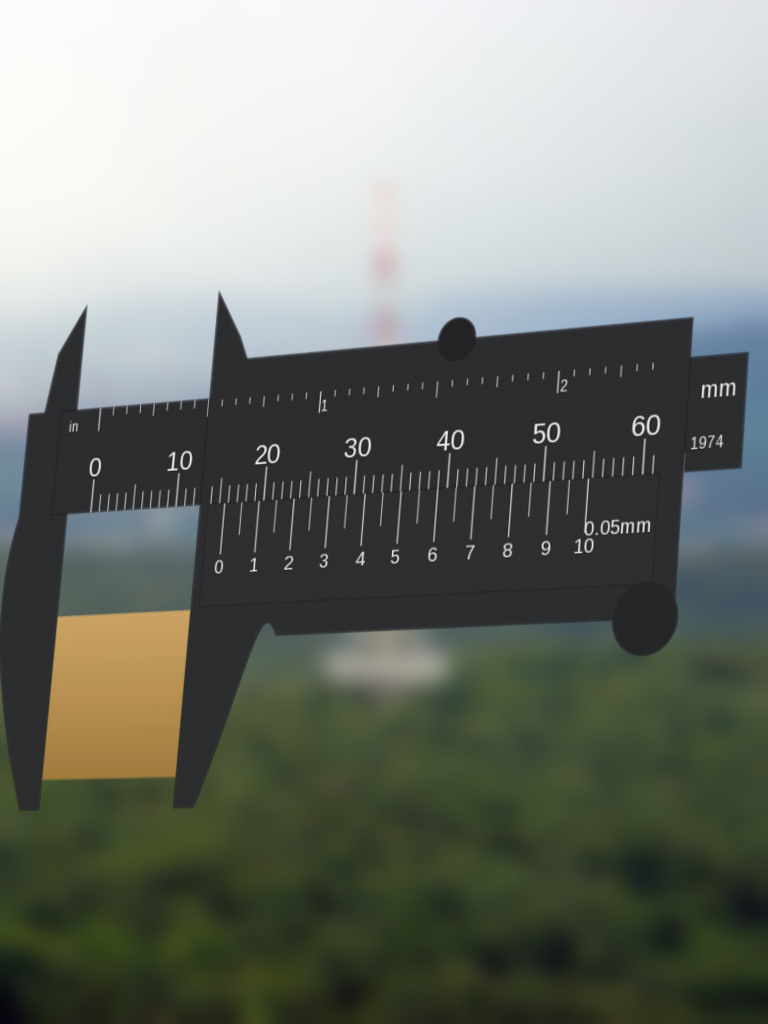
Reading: 15.6 mm
